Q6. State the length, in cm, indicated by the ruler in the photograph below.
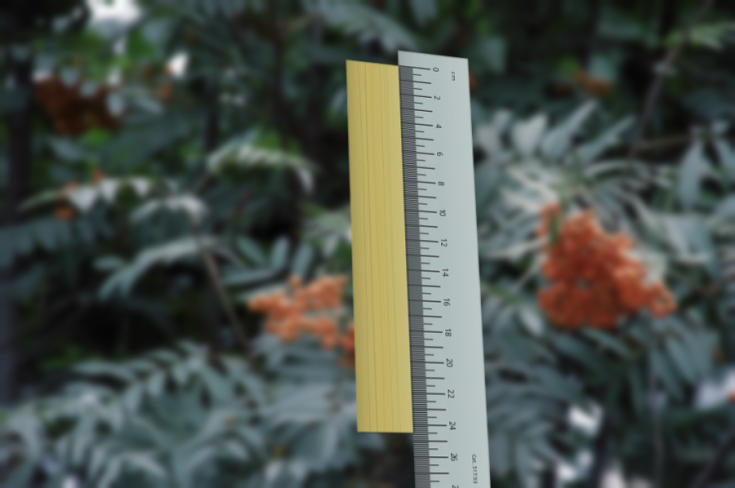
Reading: 24.5 cm
